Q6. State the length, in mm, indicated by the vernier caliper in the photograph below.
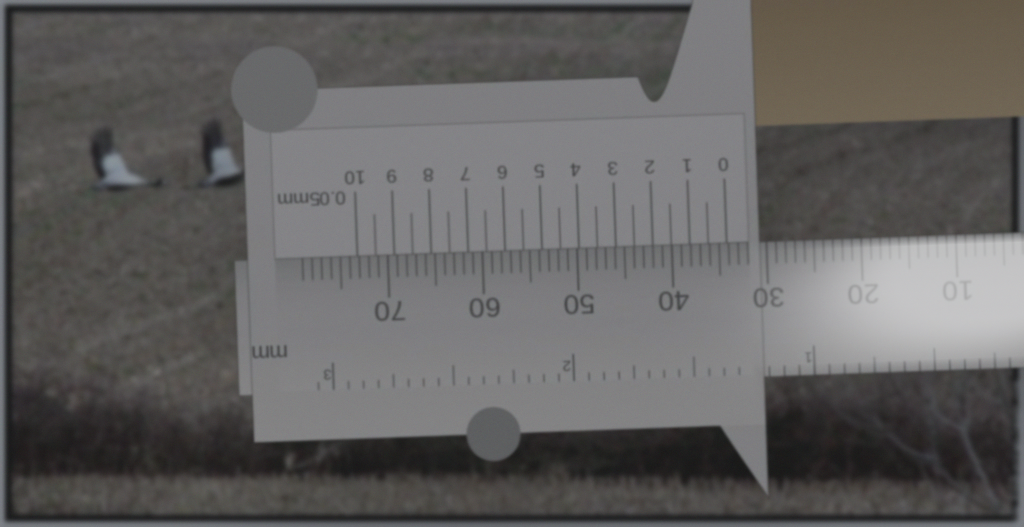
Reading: 34.2 mm
